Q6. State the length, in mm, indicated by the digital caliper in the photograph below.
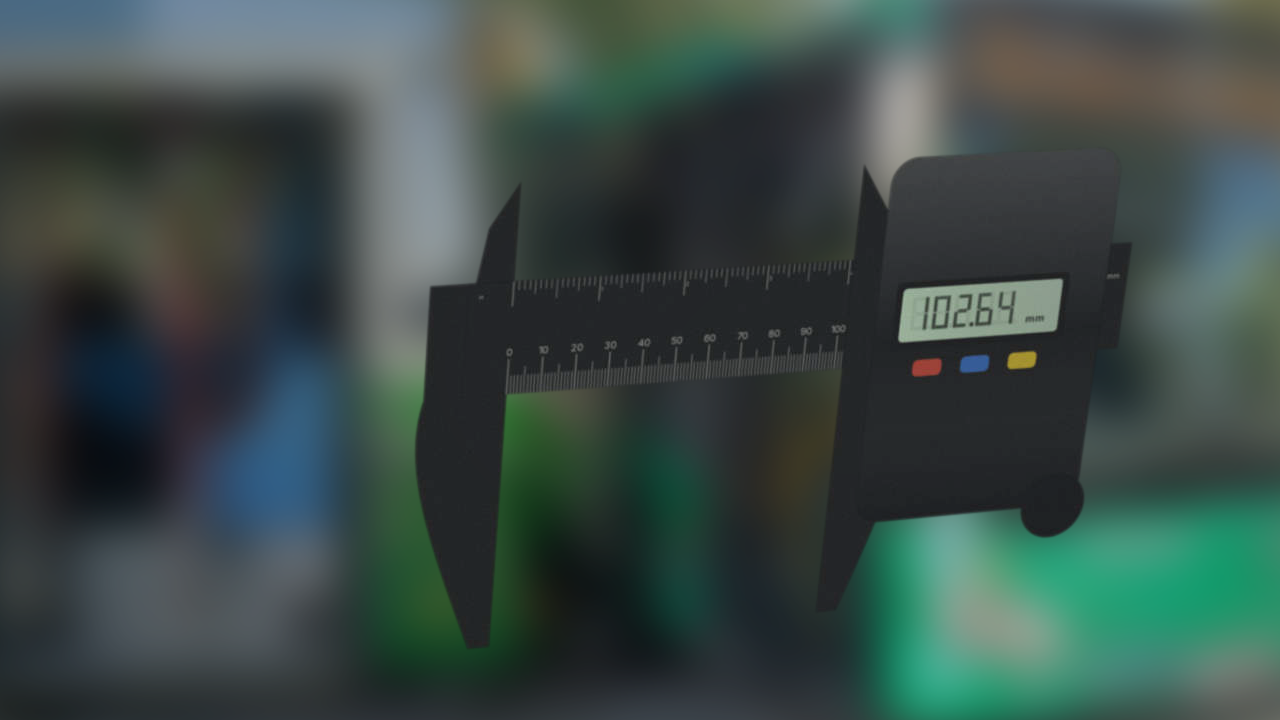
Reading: 102.64 mm
